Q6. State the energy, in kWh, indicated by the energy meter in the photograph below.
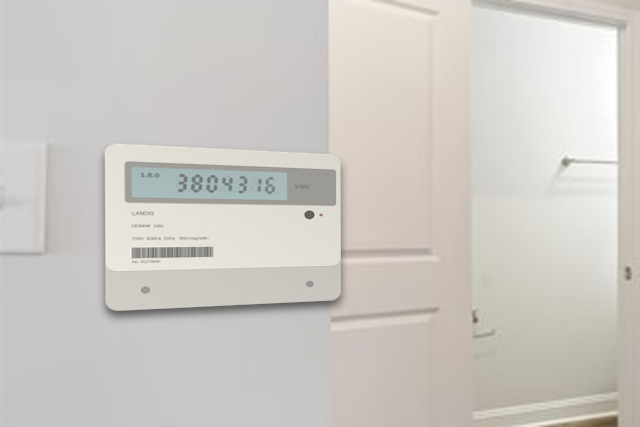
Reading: 3804316 kWh
